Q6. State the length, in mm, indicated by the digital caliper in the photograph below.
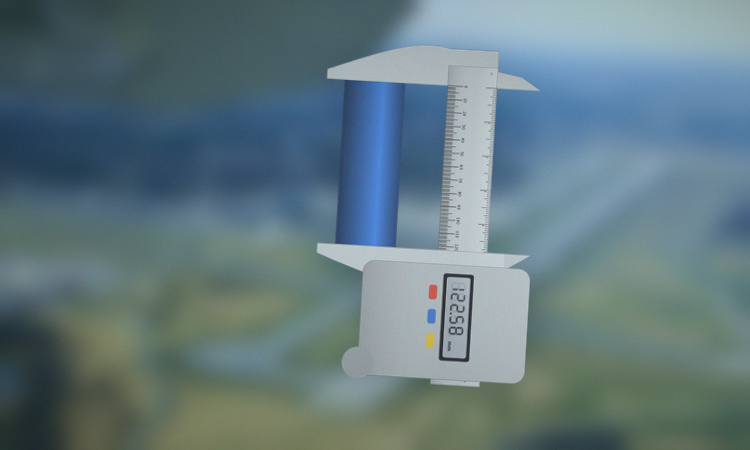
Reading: 122.58 mm
